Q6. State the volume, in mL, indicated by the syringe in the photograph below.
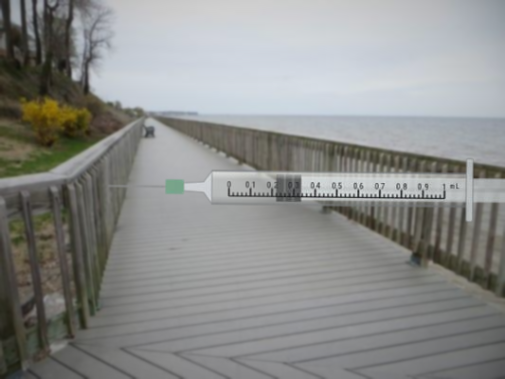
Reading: 0.22 mL
